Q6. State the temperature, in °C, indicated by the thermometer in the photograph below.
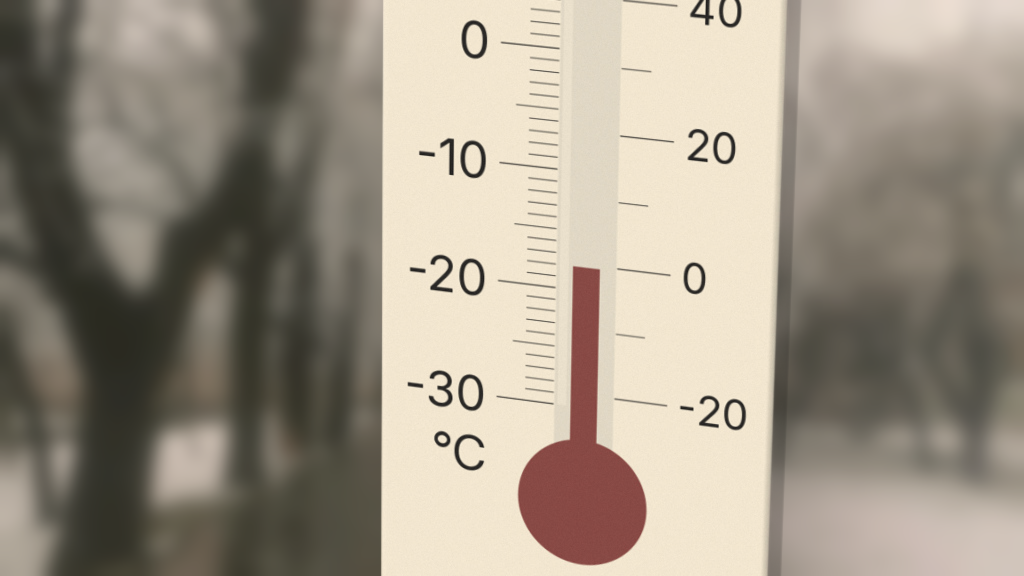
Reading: -18 °C
